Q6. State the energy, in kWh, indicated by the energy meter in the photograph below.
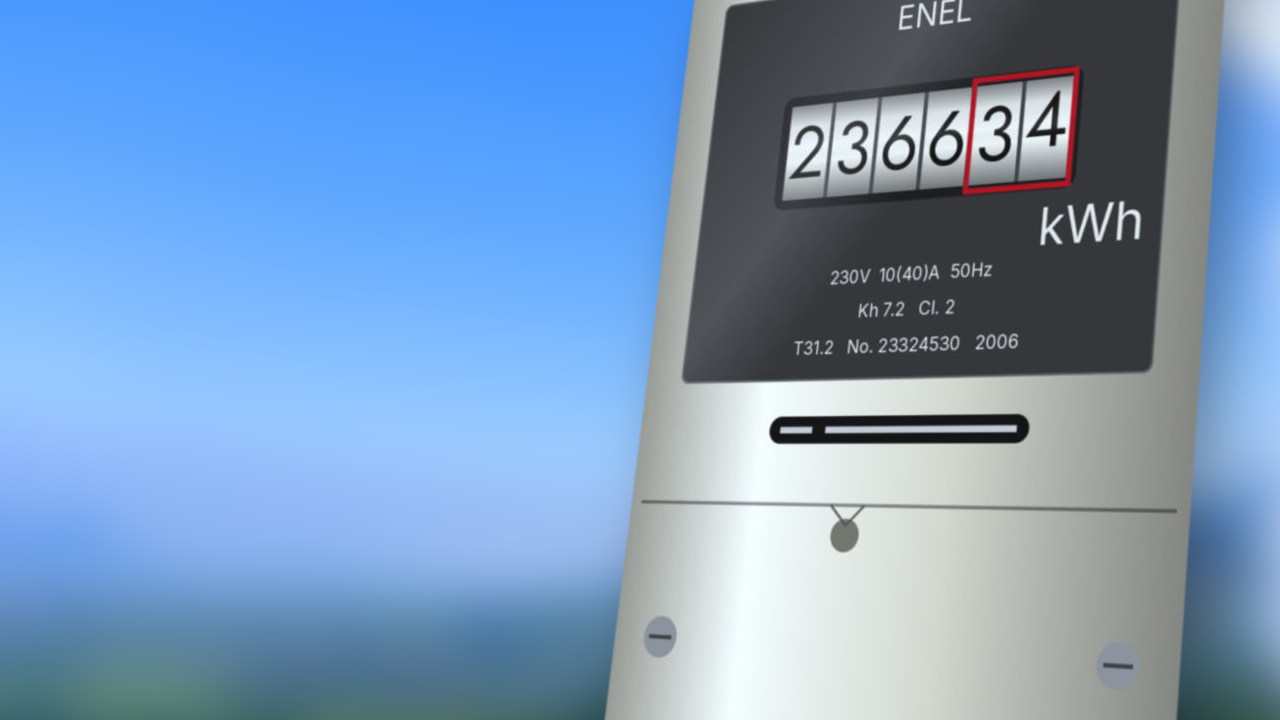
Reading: 2366.34 kWh
